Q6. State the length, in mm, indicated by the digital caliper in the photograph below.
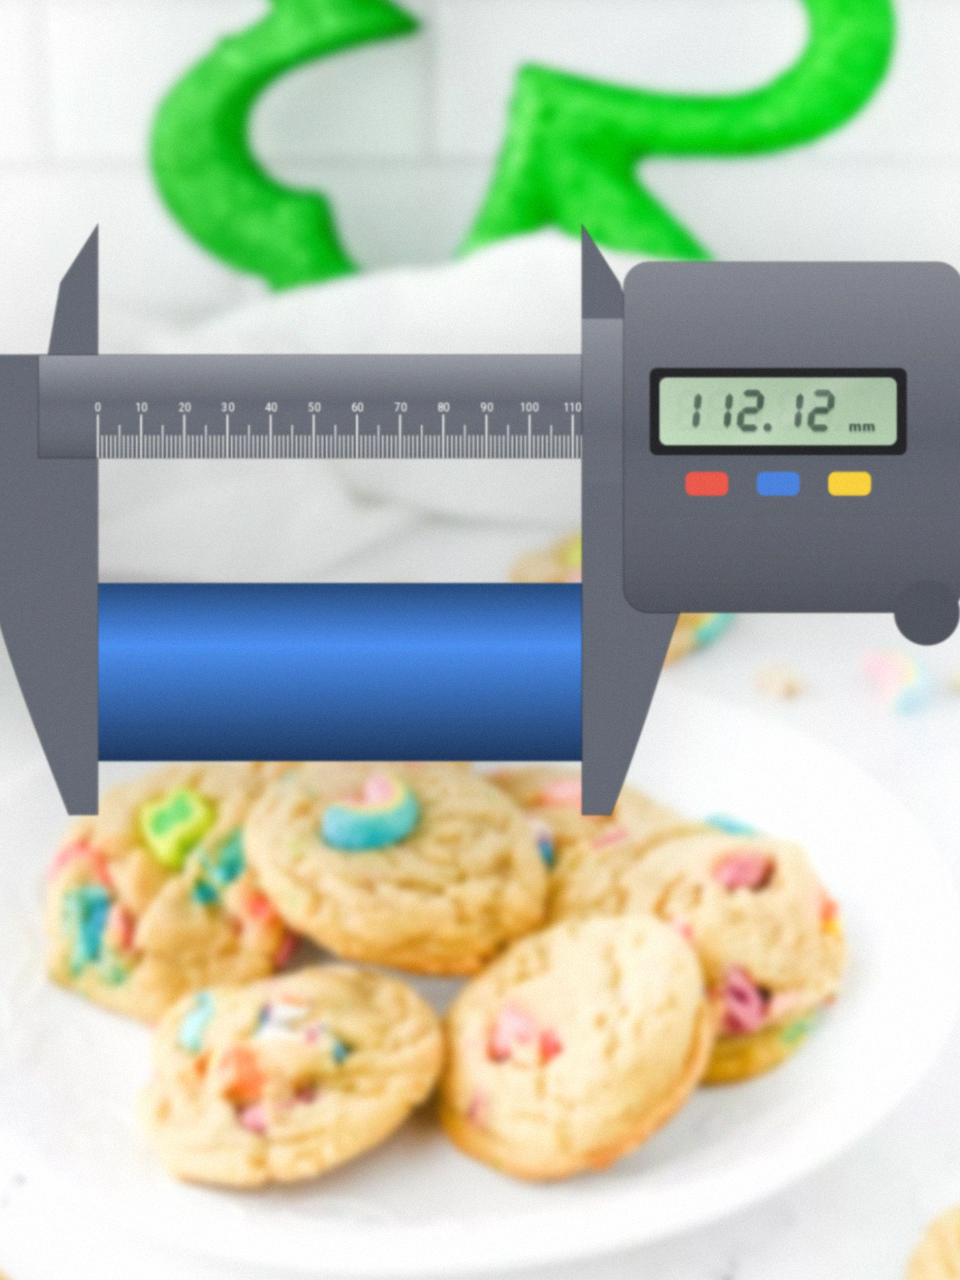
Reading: 112.12 mm
